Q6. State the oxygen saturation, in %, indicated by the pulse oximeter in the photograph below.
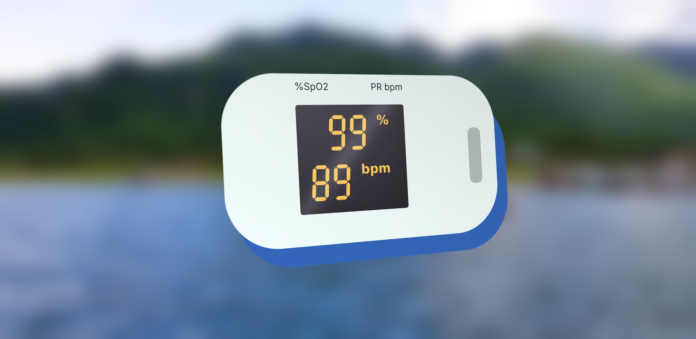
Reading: 99 %
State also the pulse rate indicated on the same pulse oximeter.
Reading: 89 bpm
